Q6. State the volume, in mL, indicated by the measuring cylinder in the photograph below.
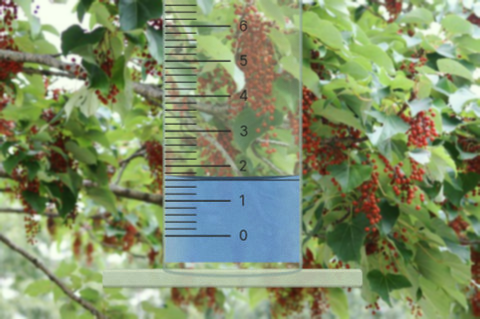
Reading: 1.6 mL
